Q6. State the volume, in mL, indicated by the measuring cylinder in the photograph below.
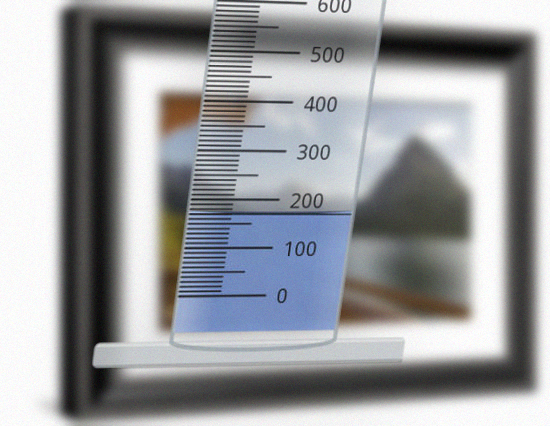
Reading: 170 mL
